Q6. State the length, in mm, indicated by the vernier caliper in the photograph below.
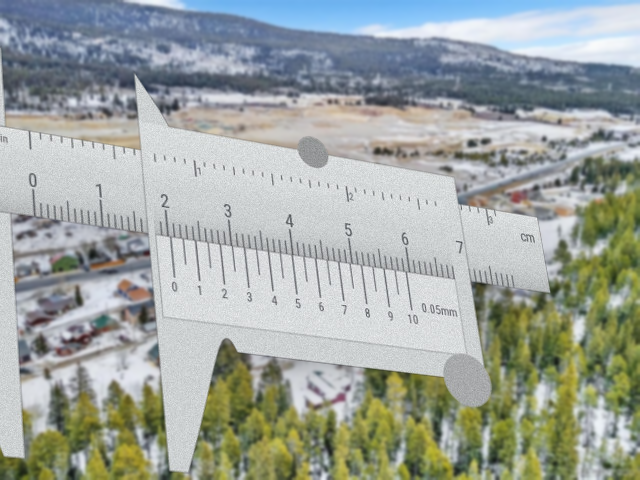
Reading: 20.4 mm
